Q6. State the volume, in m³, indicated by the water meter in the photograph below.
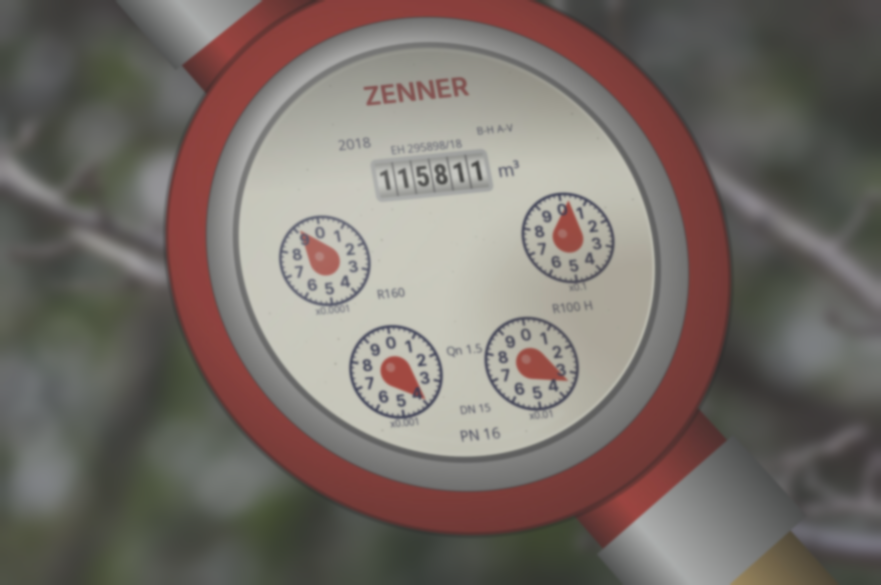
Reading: 115811.0339 m³
